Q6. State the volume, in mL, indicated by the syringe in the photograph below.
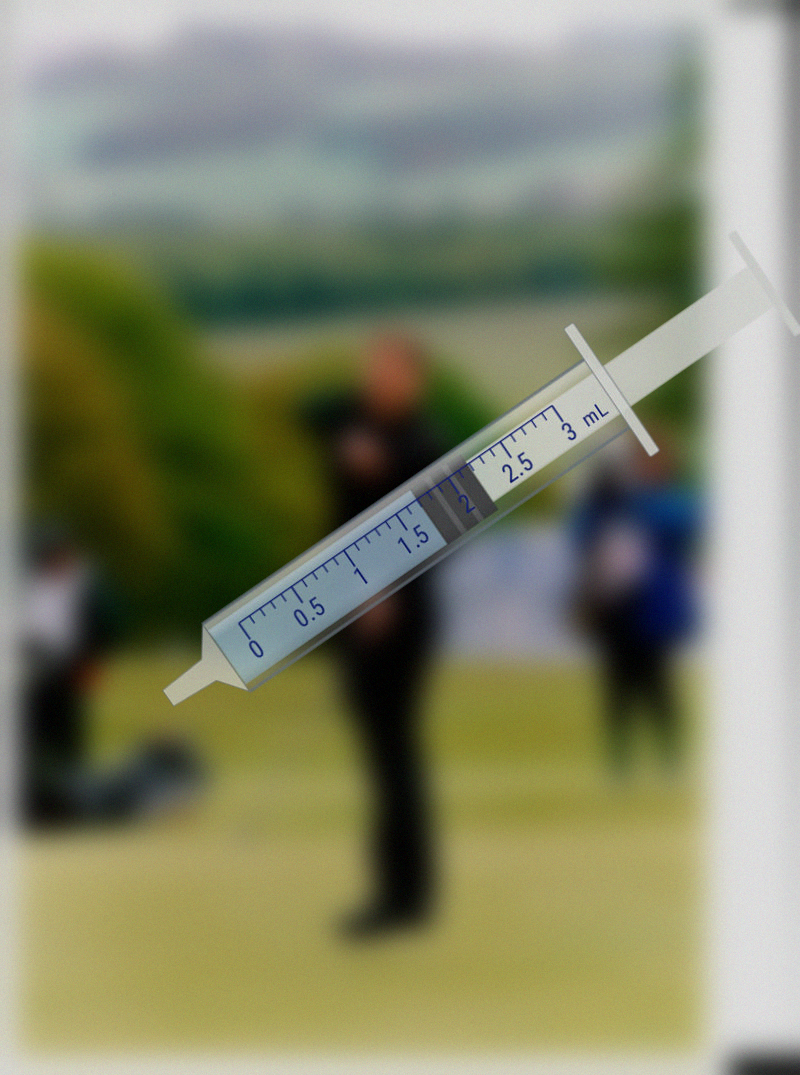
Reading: 1.7 mL
